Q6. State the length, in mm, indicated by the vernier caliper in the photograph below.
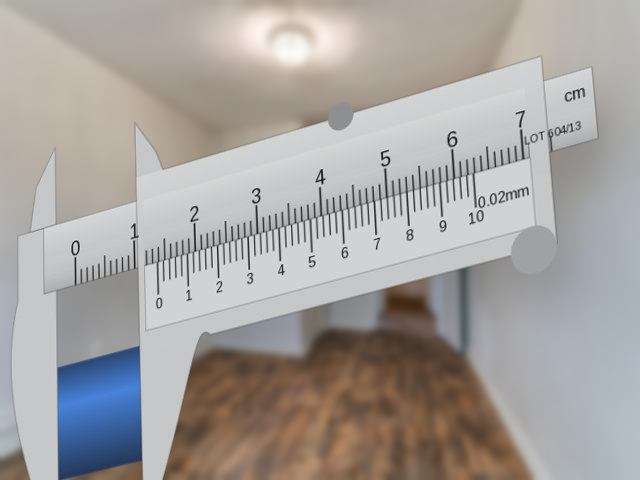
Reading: 13.8 mm
